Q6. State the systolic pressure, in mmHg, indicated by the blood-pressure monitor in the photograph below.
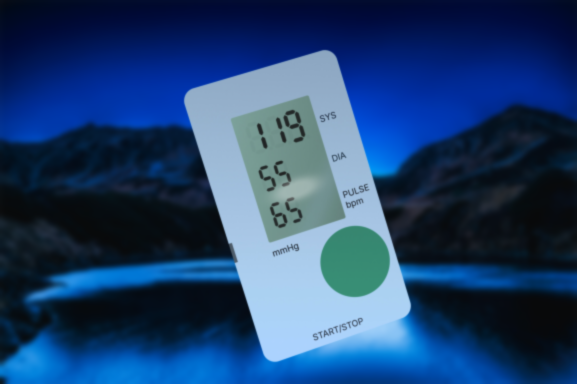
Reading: 119 mmHg
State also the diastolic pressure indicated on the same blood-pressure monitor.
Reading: 55 mmHg
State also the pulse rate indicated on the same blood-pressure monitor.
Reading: 65 bpm
